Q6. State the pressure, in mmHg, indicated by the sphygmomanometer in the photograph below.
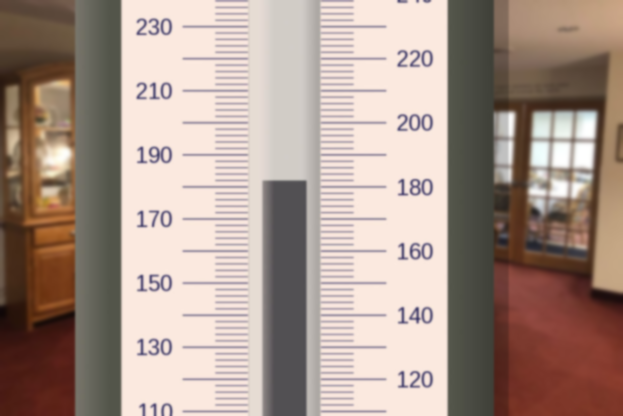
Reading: 182 mmHg
